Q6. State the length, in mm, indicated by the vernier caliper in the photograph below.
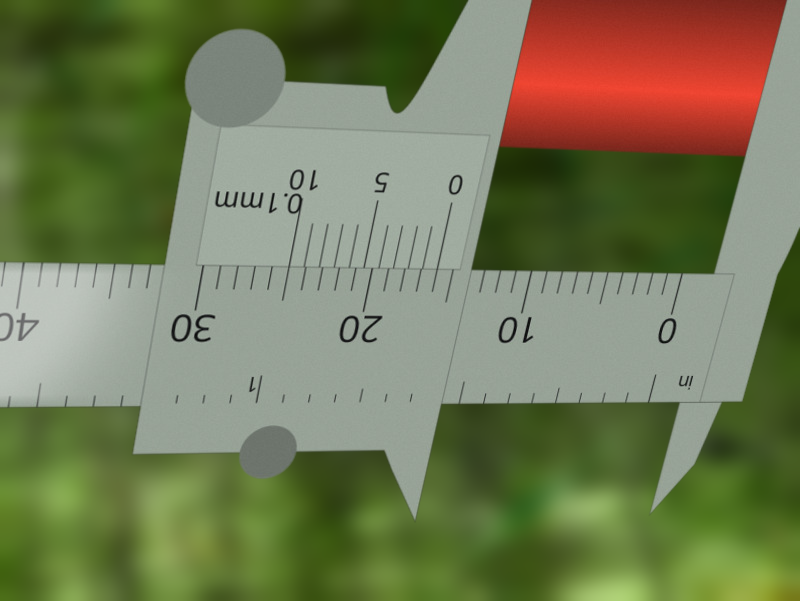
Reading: 16.0 mm
